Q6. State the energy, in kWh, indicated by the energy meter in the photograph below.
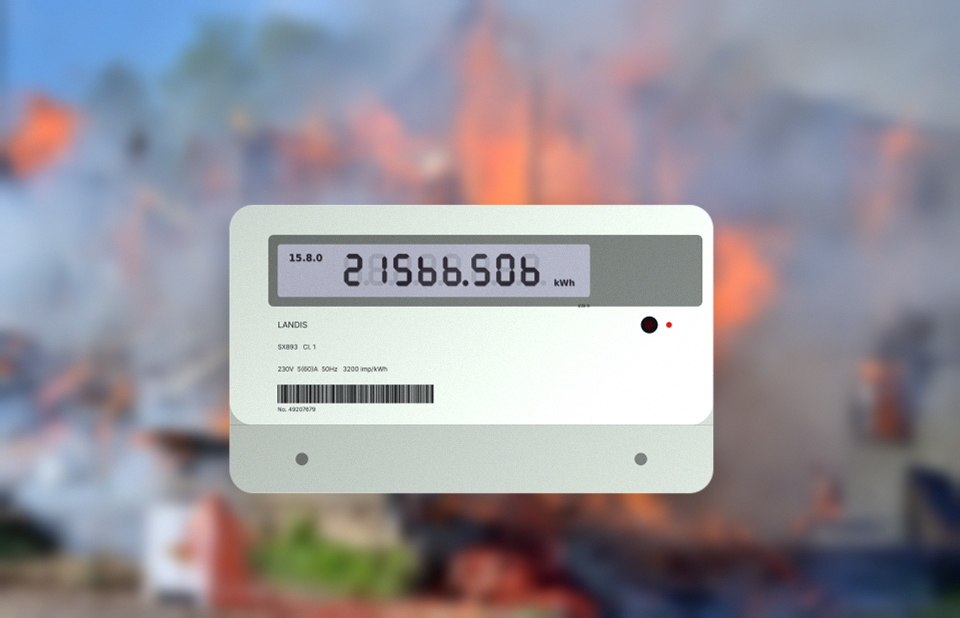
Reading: 21566.506 kWh
